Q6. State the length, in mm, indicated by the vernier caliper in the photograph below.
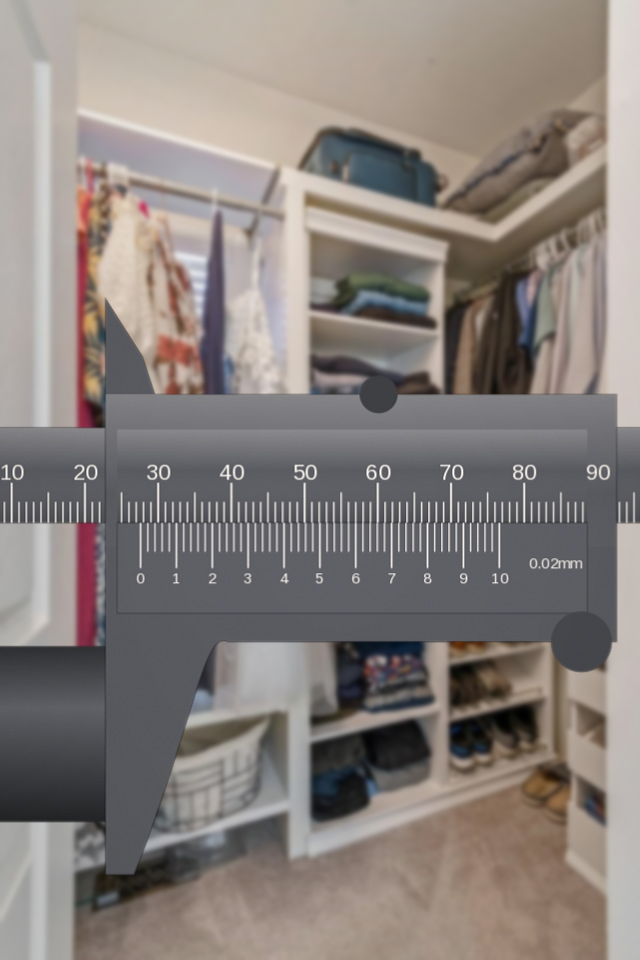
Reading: 27.6 mm
